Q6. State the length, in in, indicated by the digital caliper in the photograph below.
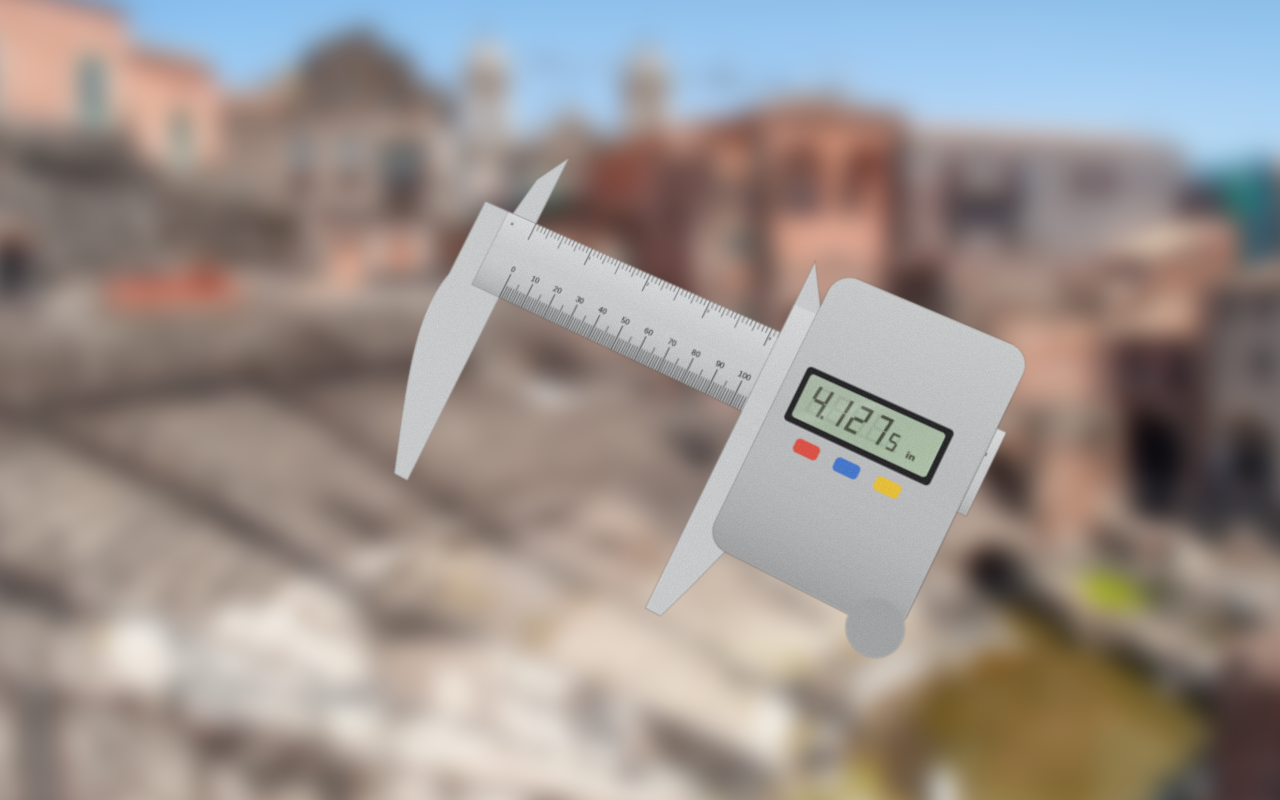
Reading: 4.1275 in
